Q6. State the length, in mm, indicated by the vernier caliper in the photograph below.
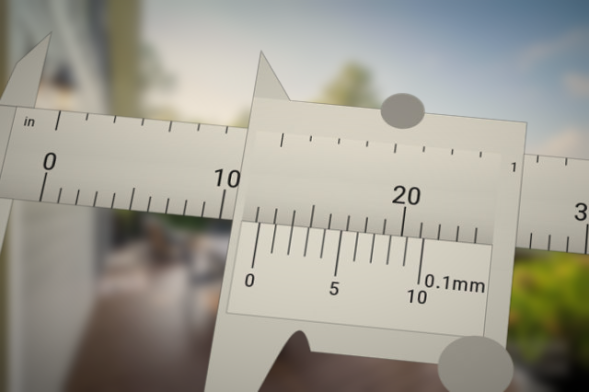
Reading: 12.2 mm
